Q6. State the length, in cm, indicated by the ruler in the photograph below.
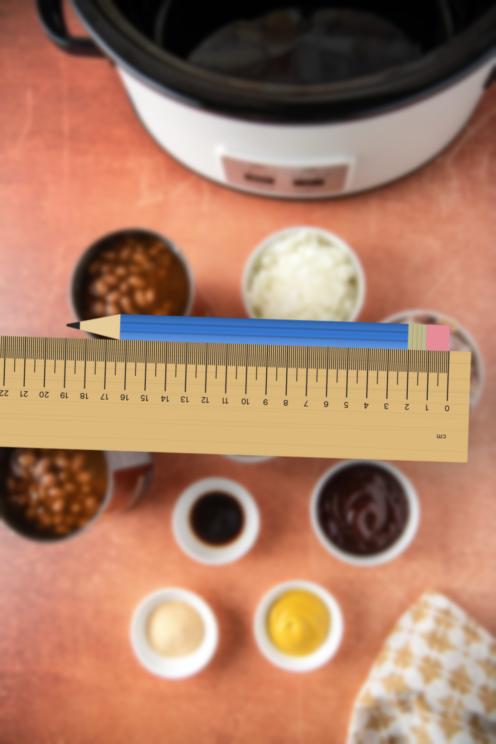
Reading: 19 cm
